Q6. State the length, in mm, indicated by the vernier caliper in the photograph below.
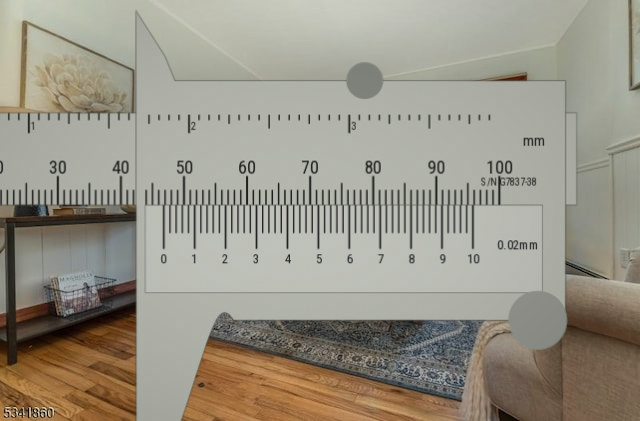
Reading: 46.8 mm
